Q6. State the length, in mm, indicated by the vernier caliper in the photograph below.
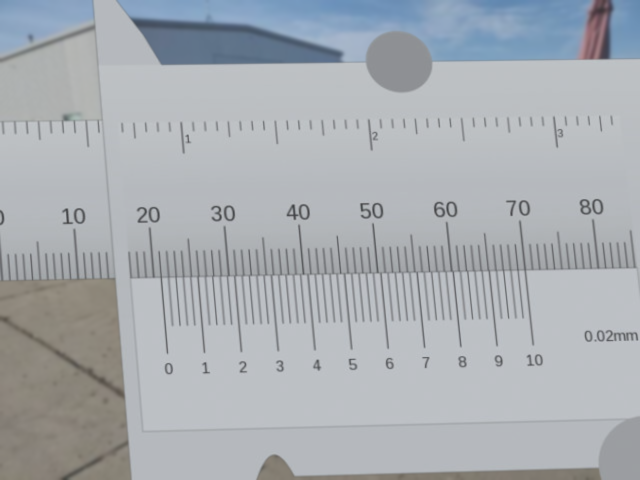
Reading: 21.0 mm
